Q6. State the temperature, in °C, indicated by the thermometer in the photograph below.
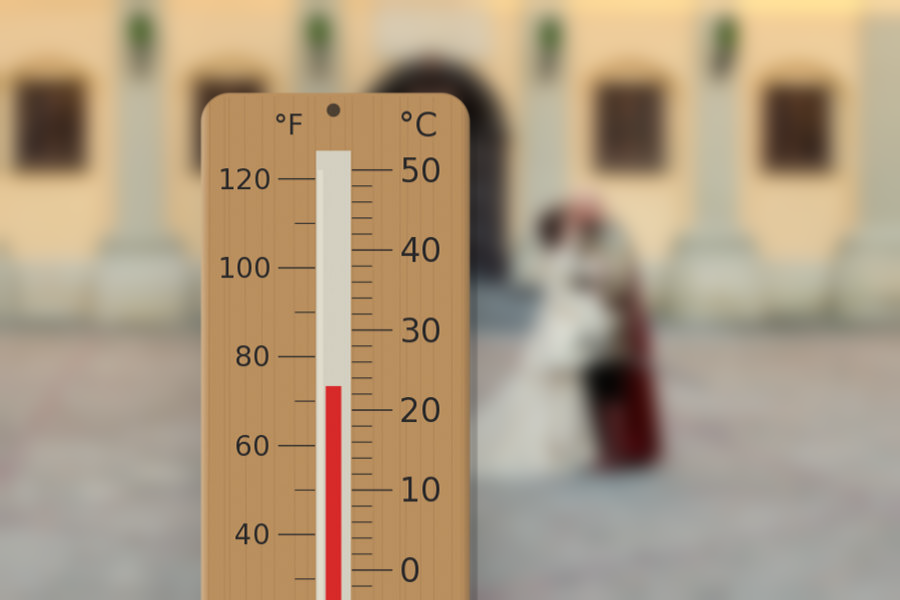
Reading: 23 °C
